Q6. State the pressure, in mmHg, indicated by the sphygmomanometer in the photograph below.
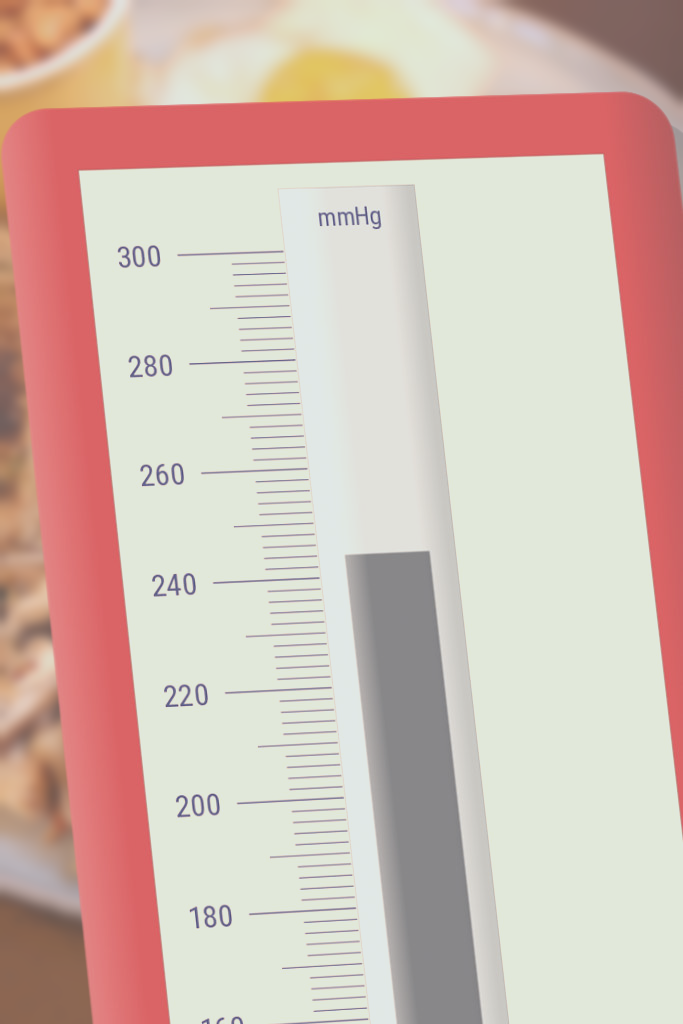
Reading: 244 mmHg
